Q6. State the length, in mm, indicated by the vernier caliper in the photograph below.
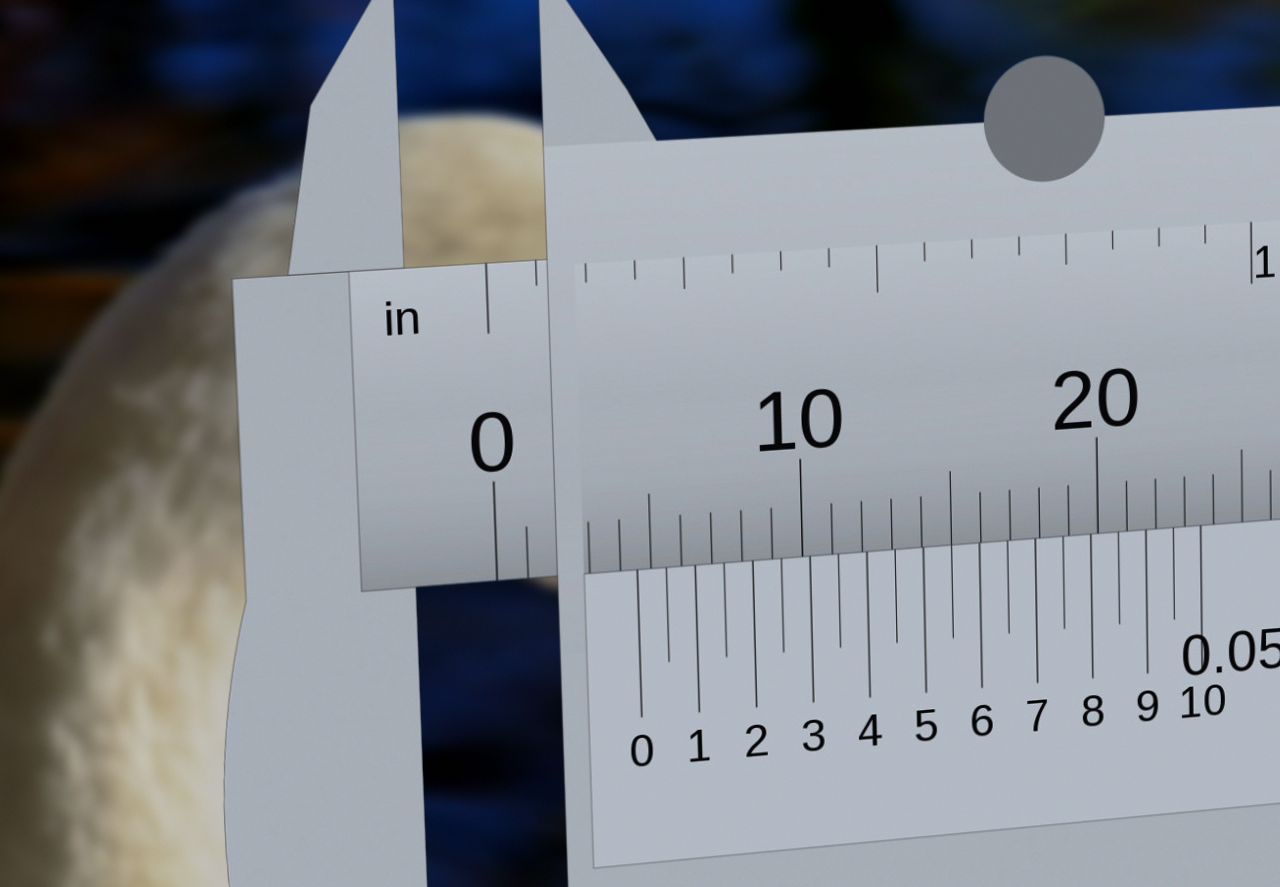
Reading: 4.55 mm
